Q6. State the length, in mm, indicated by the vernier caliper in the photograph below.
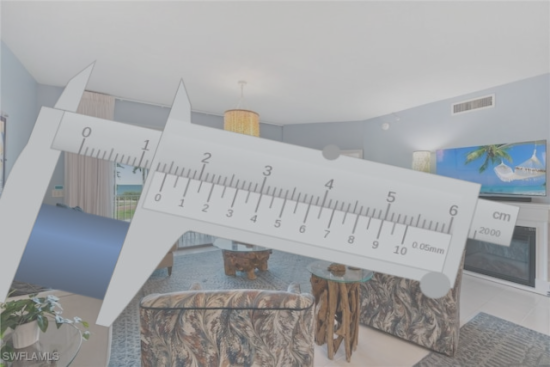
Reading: 14.6 mm
